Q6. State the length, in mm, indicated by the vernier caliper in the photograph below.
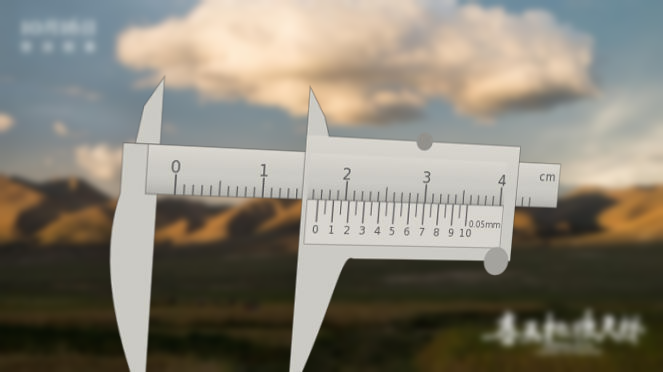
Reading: 16.6 mm
